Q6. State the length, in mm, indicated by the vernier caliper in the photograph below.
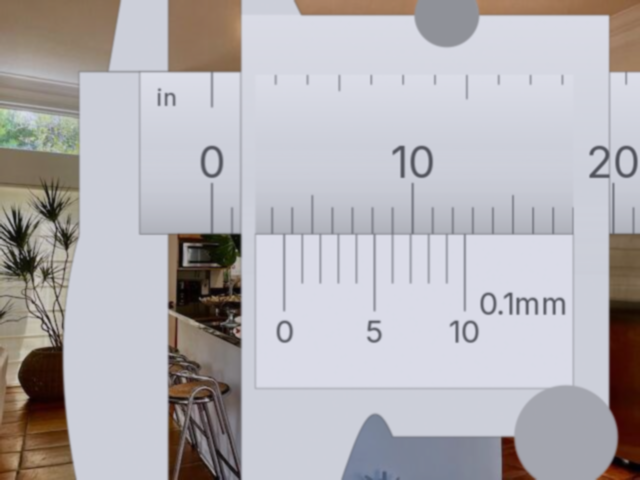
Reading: 3.6 mm
